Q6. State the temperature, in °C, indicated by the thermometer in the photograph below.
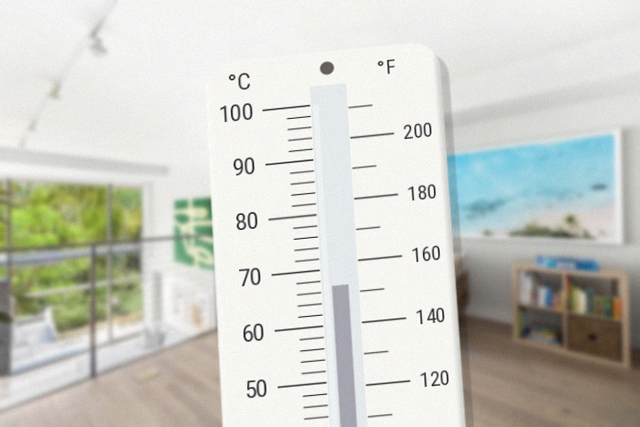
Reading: 67 °C
